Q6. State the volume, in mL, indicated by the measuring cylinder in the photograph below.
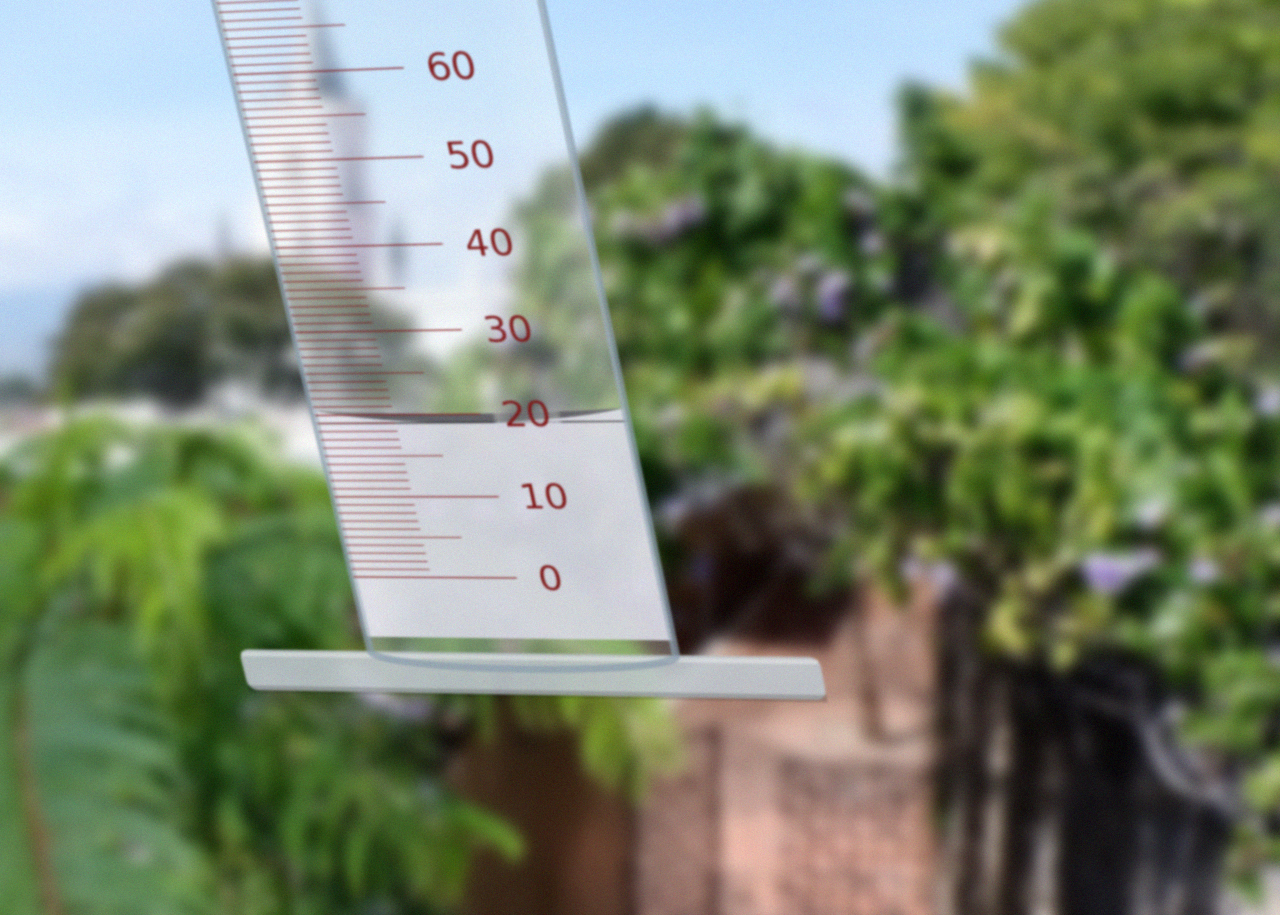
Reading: 19 mL
